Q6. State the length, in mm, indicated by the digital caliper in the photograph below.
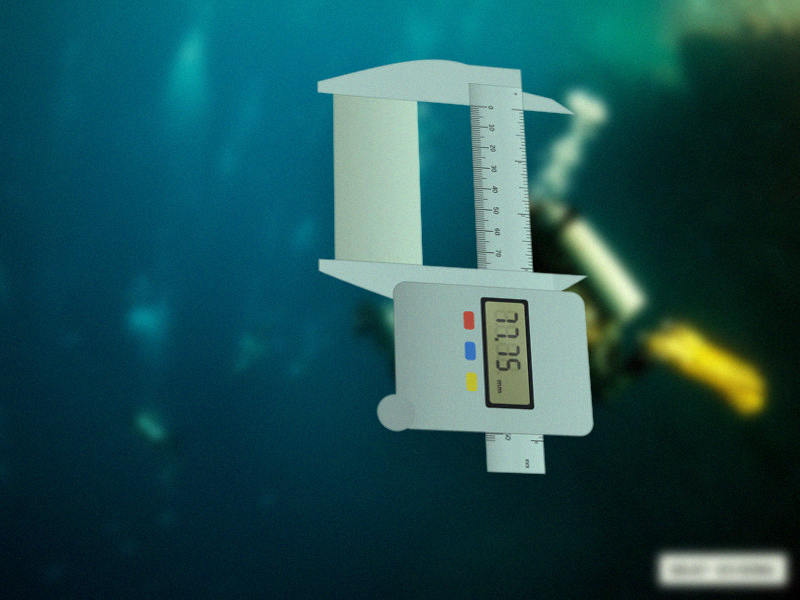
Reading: 77.75 mm
